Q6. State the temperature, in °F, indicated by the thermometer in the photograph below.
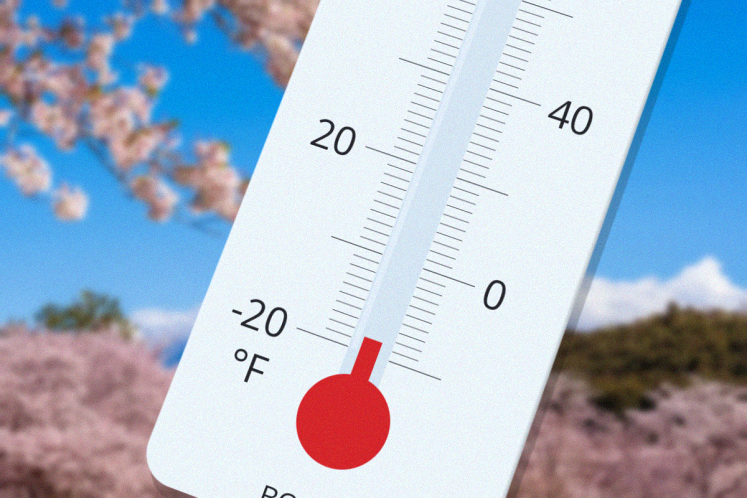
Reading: -17 °F
